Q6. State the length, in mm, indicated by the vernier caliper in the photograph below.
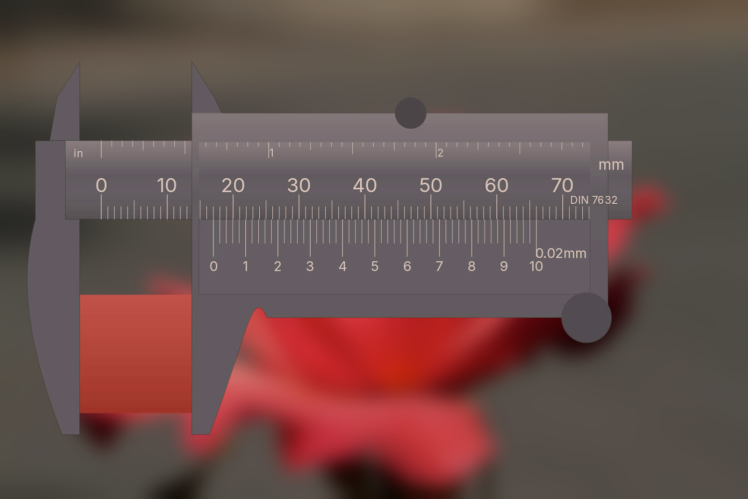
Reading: 17.0 mm
